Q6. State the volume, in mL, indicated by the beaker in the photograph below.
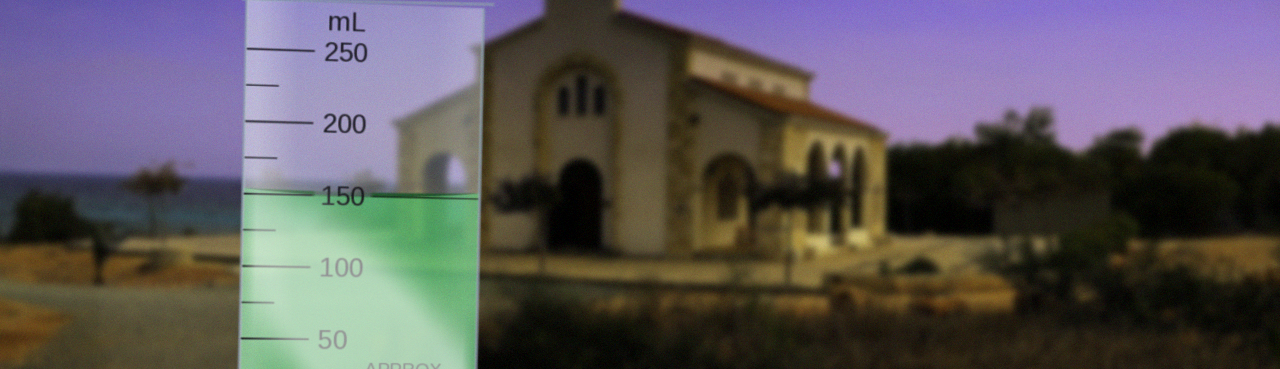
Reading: 150 mL
